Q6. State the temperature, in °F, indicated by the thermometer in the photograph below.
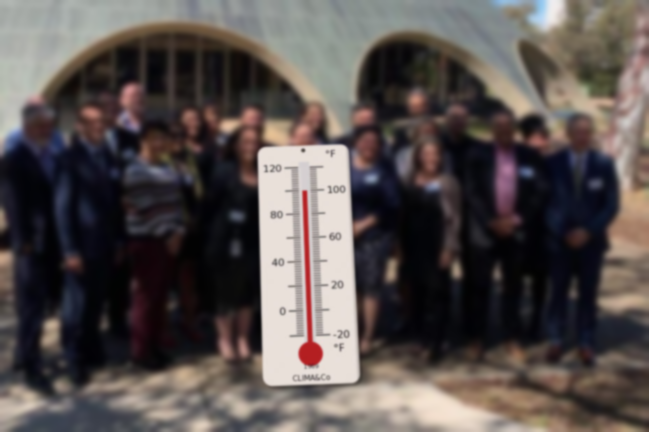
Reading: 100 °F
